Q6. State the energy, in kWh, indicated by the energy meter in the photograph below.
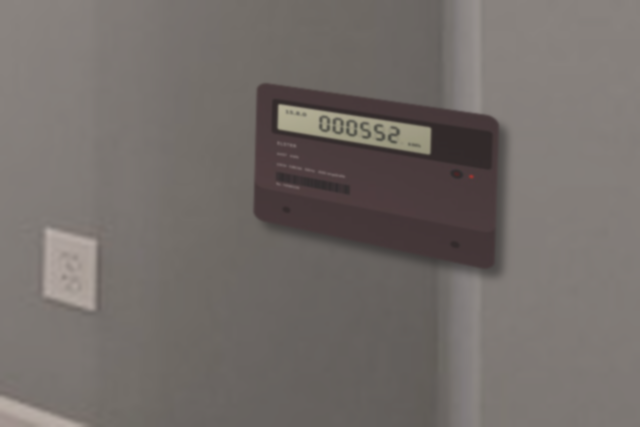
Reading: 552 kWh
